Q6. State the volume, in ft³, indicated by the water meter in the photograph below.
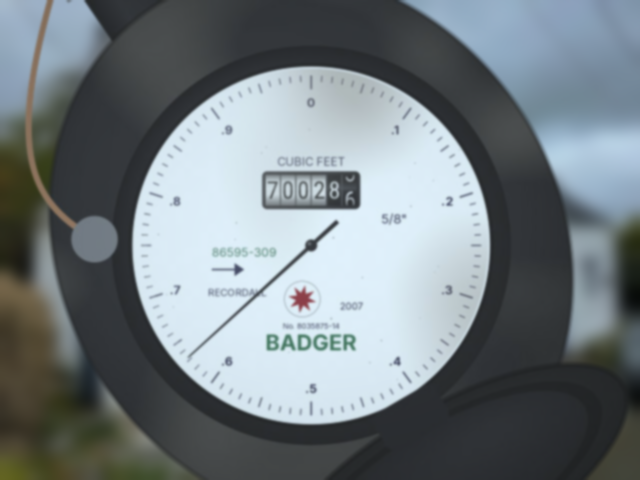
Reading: 700285.63 ft³
